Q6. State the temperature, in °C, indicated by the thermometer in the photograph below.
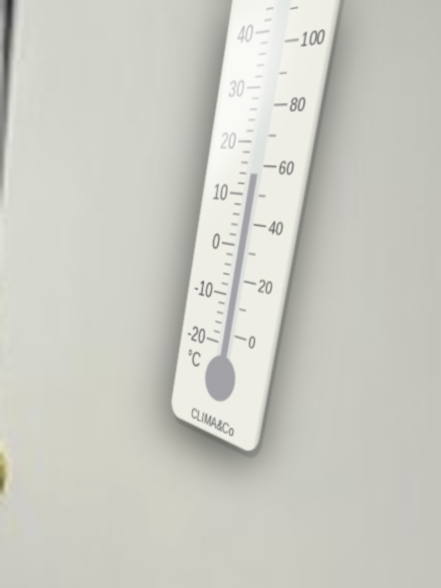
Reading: 14 °C
